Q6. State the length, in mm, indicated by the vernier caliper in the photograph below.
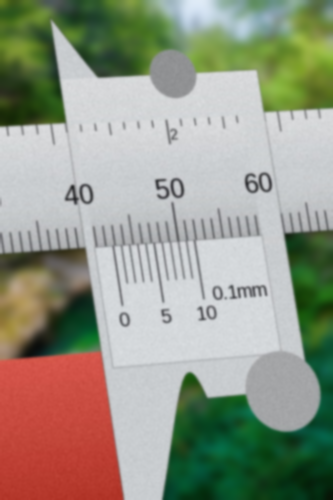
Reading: 42.8 mm
